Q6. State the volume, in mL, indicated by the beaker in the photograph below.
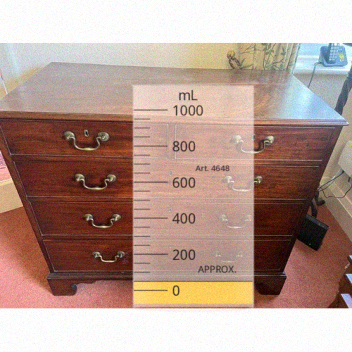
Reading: 50 mL
